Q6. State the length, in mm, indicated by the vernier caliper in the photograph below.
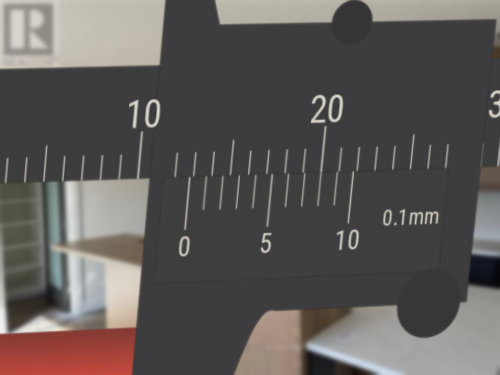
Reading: 12.8 mm
